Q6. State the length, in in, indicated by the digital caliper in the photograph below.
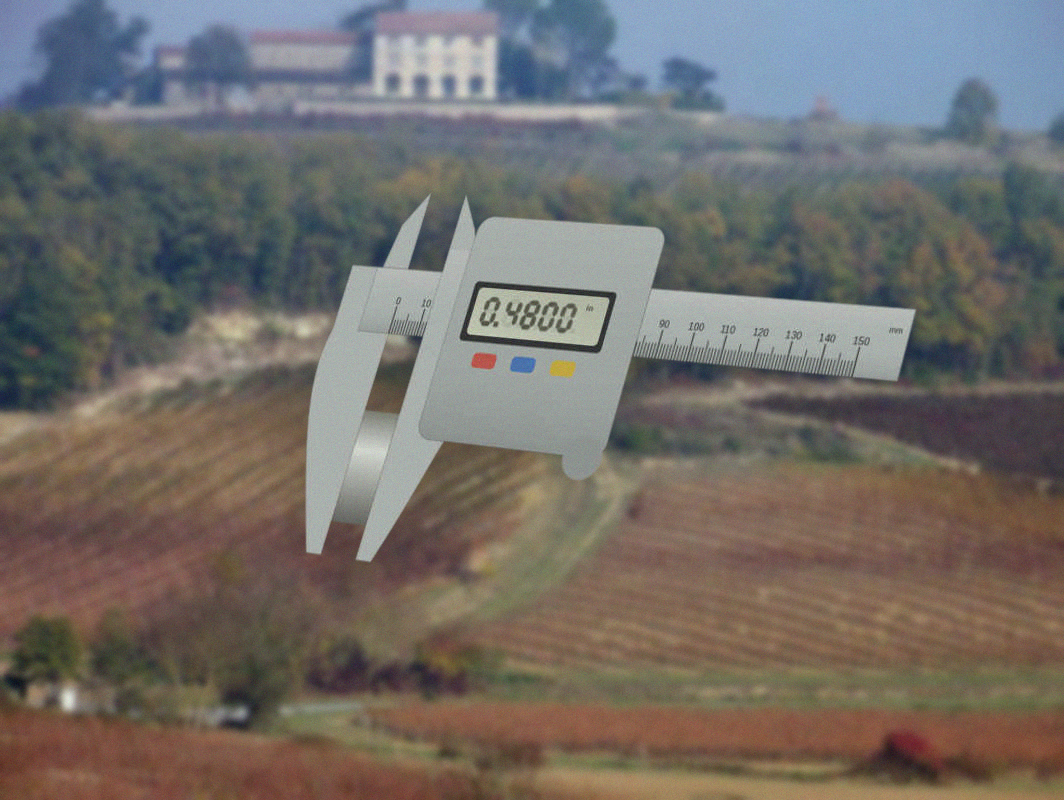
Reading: 0.4800 in
